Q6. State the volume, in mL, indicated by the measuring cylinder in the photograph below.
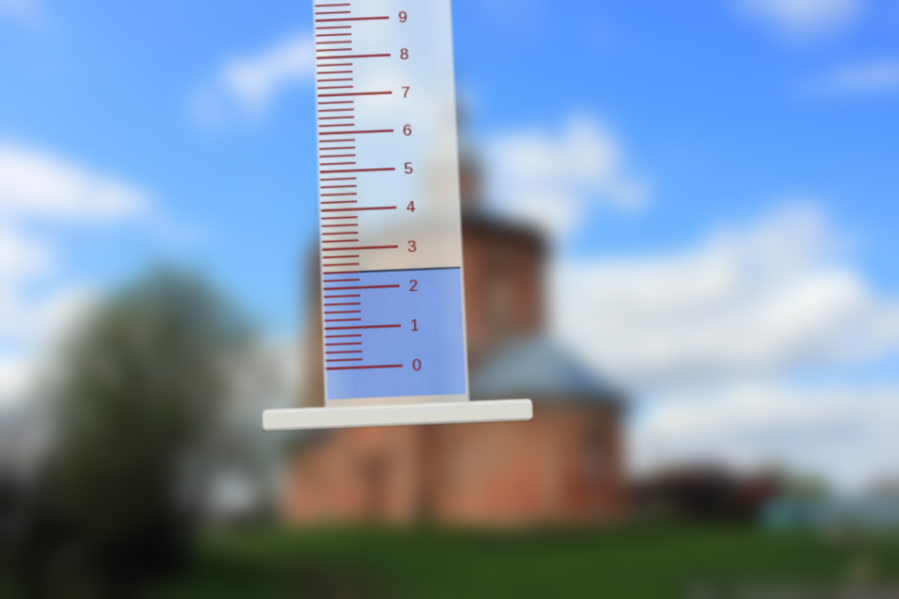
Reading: 2.4 mL
